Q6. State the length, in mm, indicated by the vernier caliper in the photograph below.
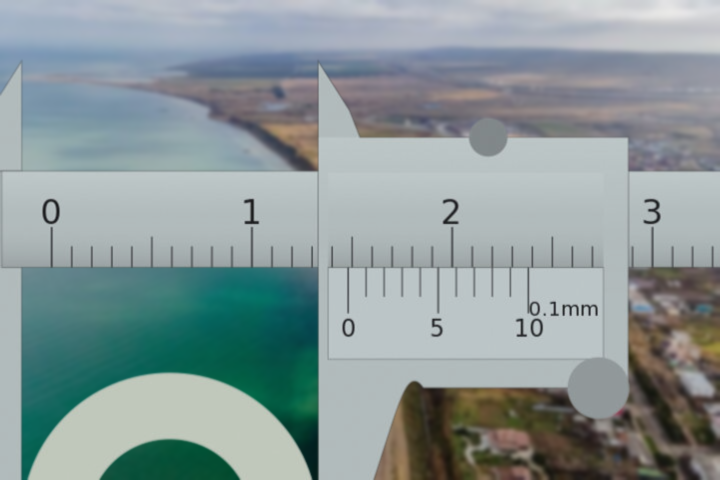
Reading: 14.8 mm
